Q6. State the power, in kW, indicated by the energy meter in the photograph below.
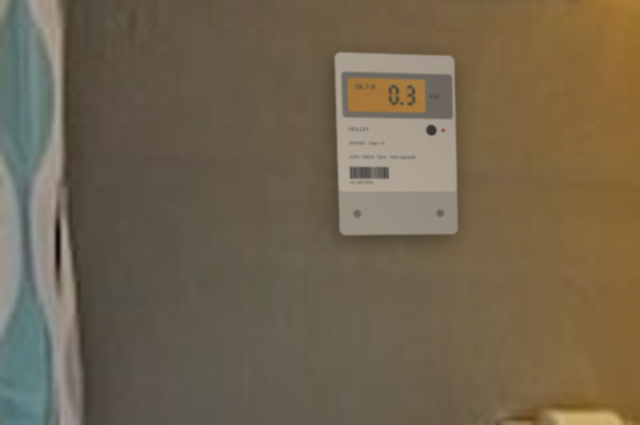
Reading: 0.3 kW
